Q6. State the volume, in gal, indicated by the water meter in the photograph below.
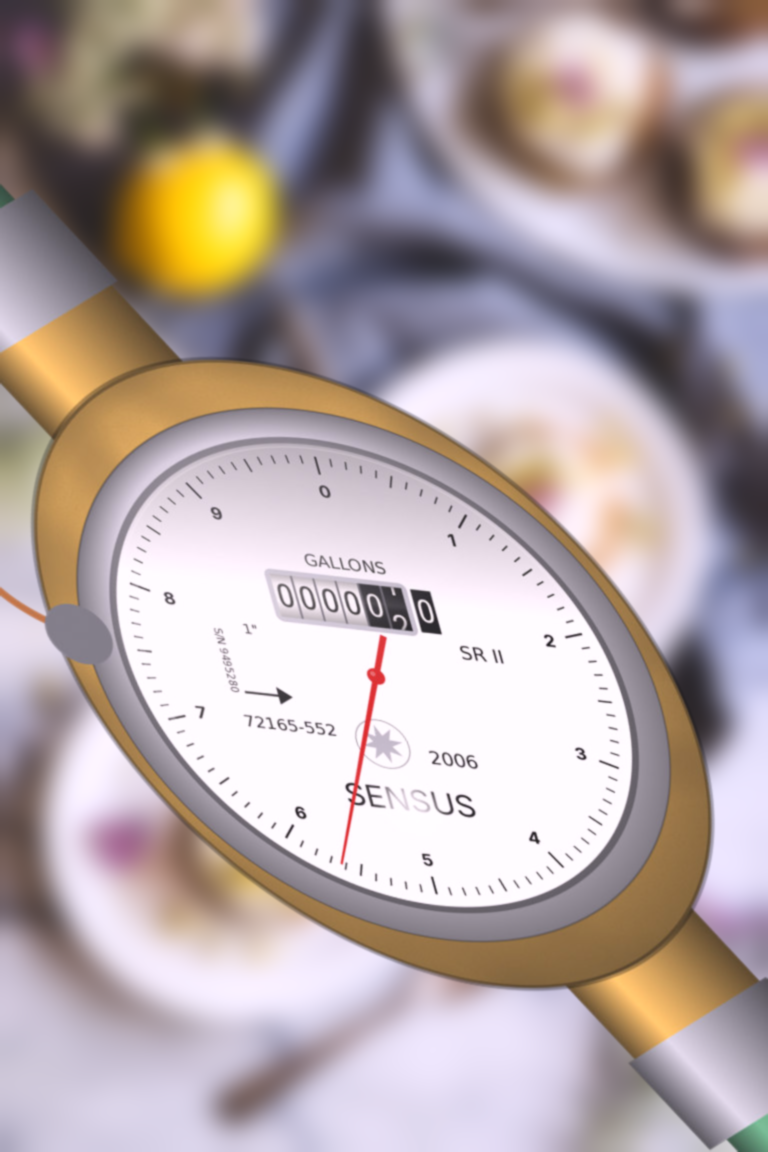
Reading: 15.6 gal
